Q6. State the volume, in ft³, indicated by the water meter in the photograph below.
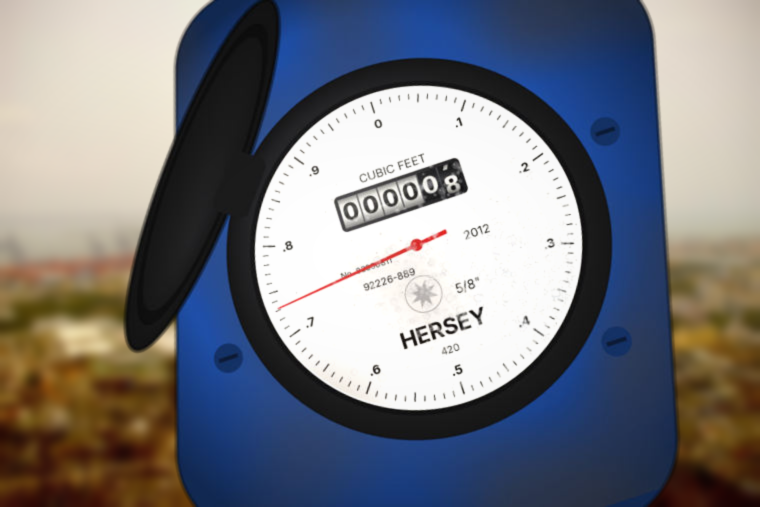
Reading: 7.73 ft³
